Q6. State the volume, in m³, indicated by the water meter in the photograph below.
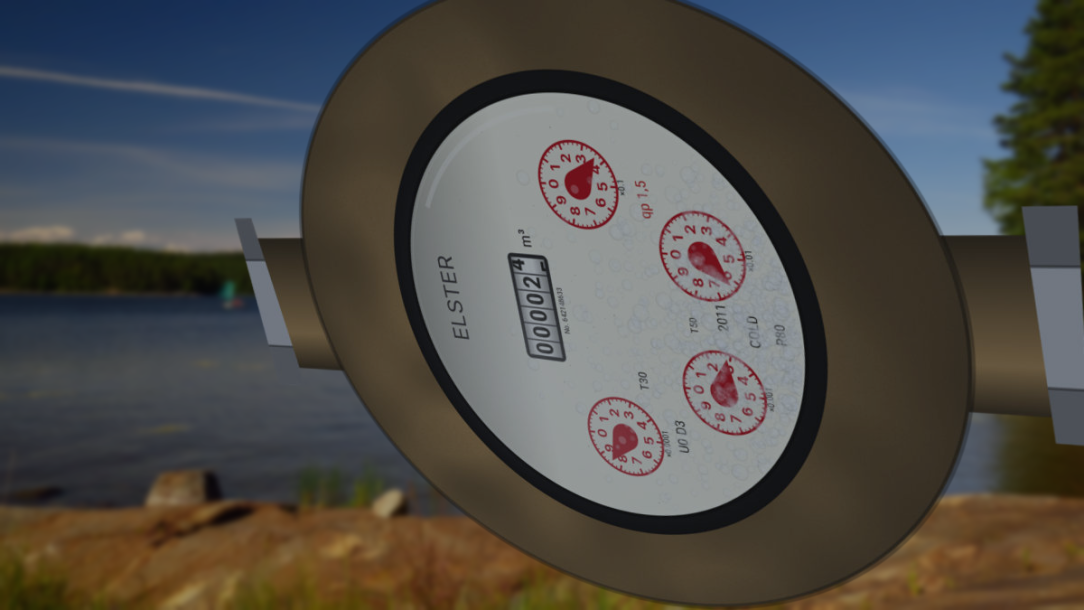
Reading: 24.3628 m³
